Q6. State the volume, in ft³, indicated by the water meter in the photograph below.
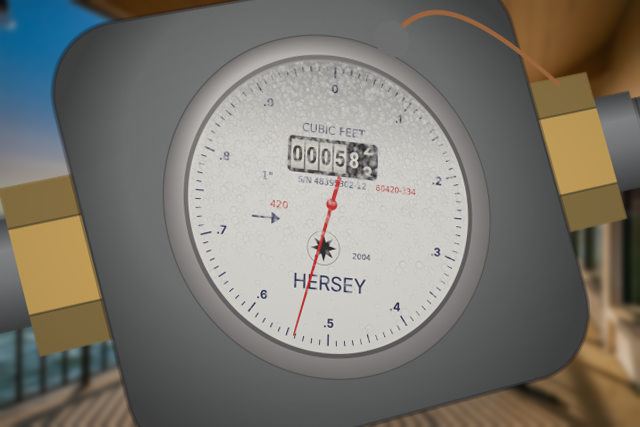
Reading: 582.54 ft³
